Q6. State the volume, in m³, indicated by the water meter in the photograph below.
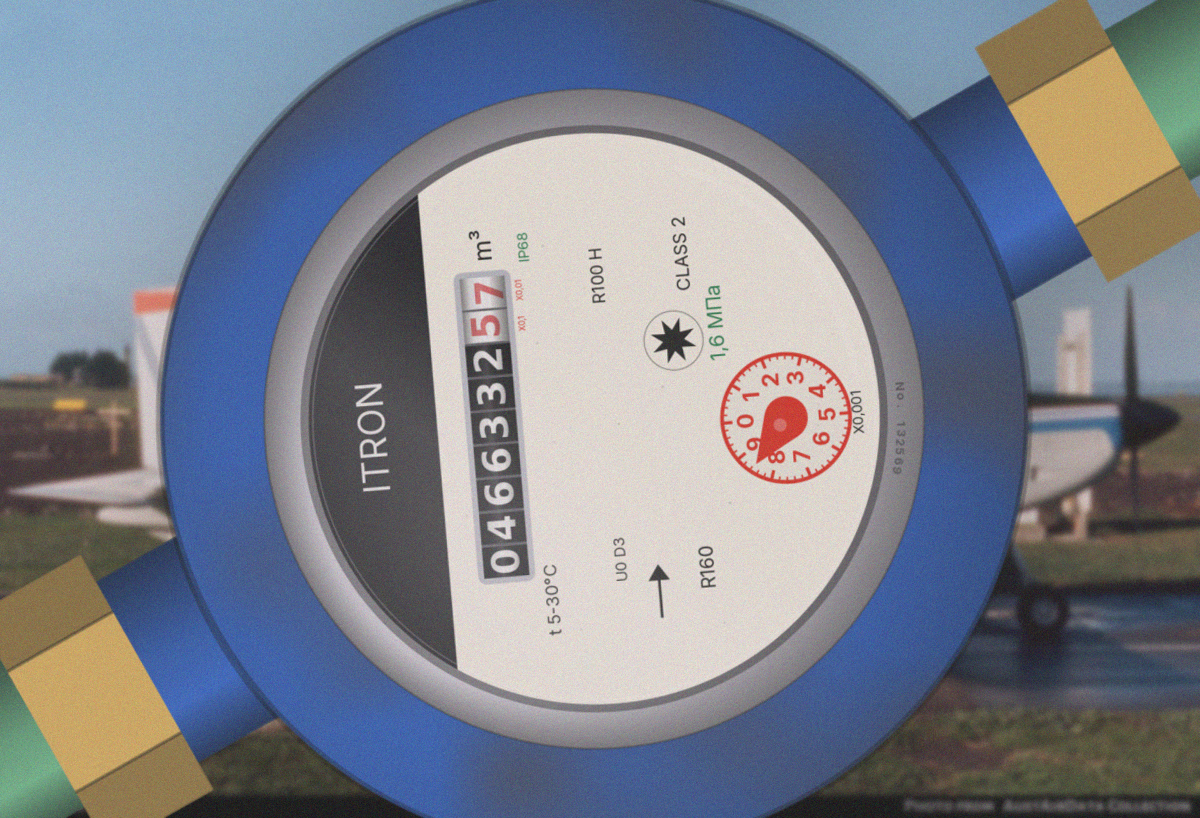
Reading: 466332.568 m³
